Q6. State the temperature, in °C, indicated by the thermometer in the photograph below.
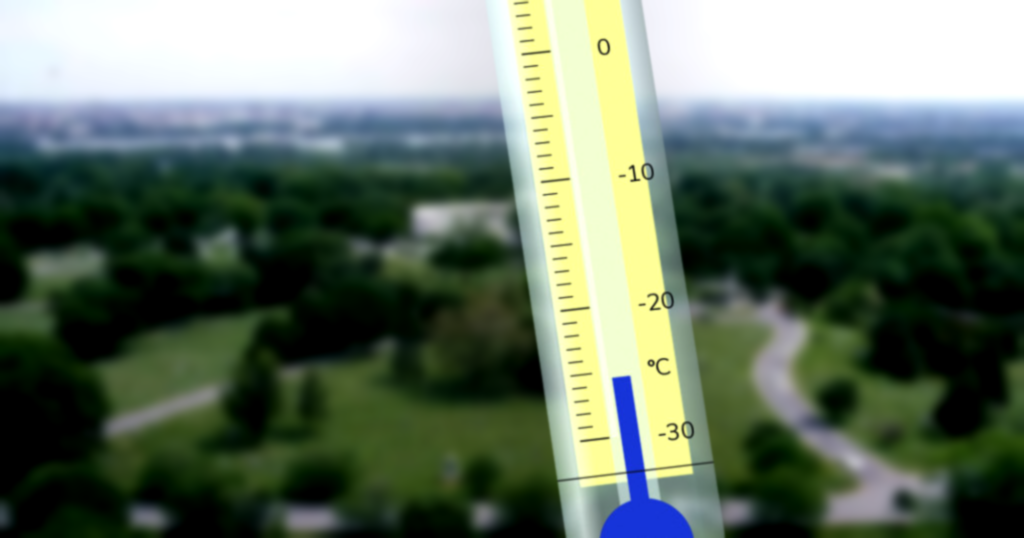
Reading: -25.5 °C
